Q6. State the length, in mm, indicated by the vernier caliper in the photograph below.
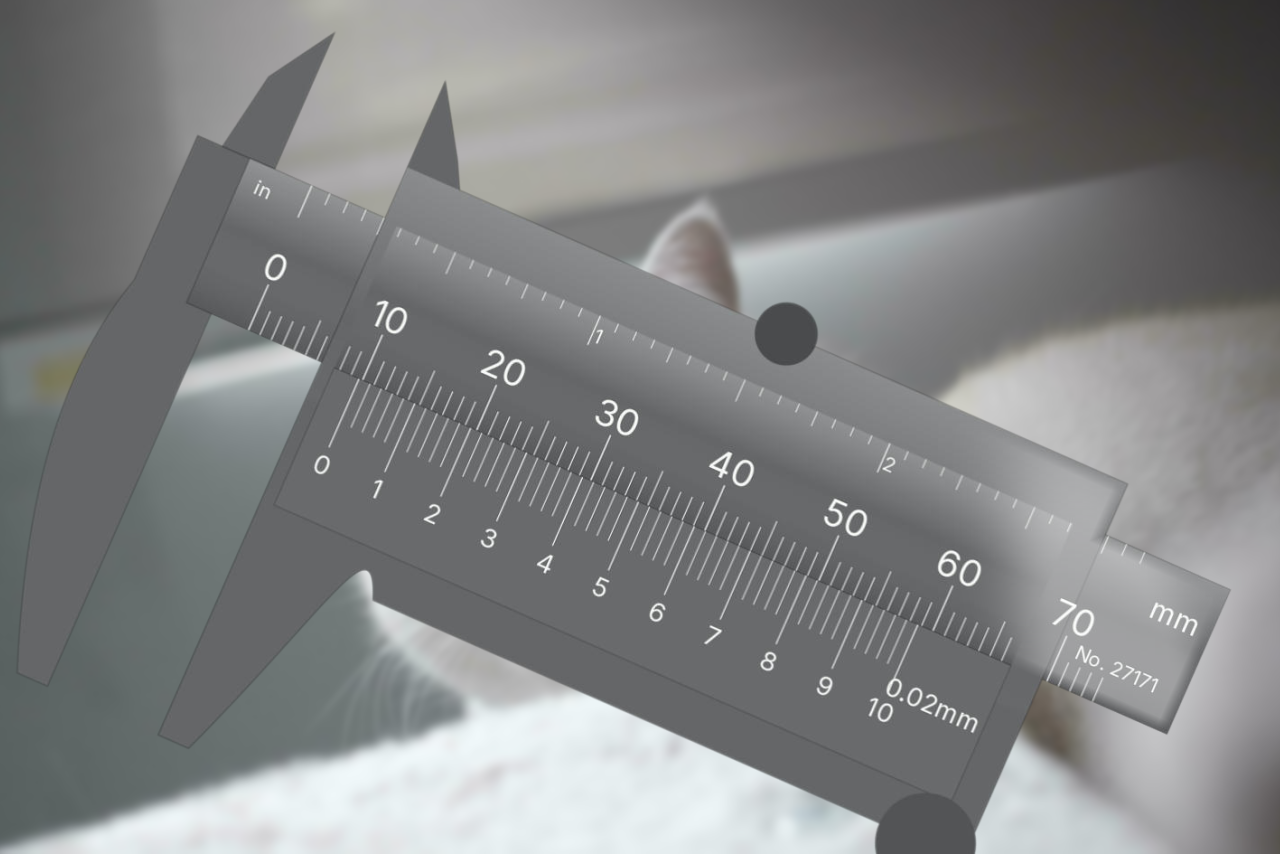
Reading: 9.7 mm
